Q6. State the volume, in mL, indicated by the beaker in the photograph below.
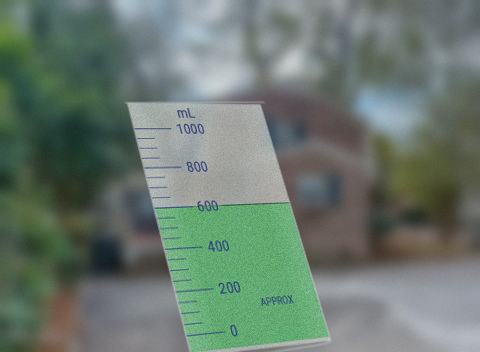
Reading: 600 mL
